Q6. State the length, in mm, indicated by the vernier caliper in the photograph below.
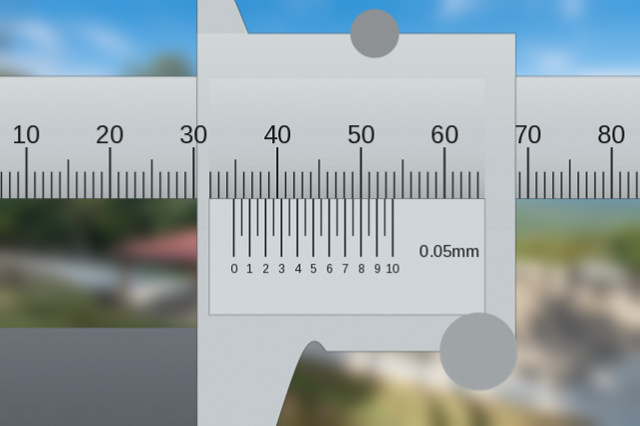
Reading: 34.8 mm
